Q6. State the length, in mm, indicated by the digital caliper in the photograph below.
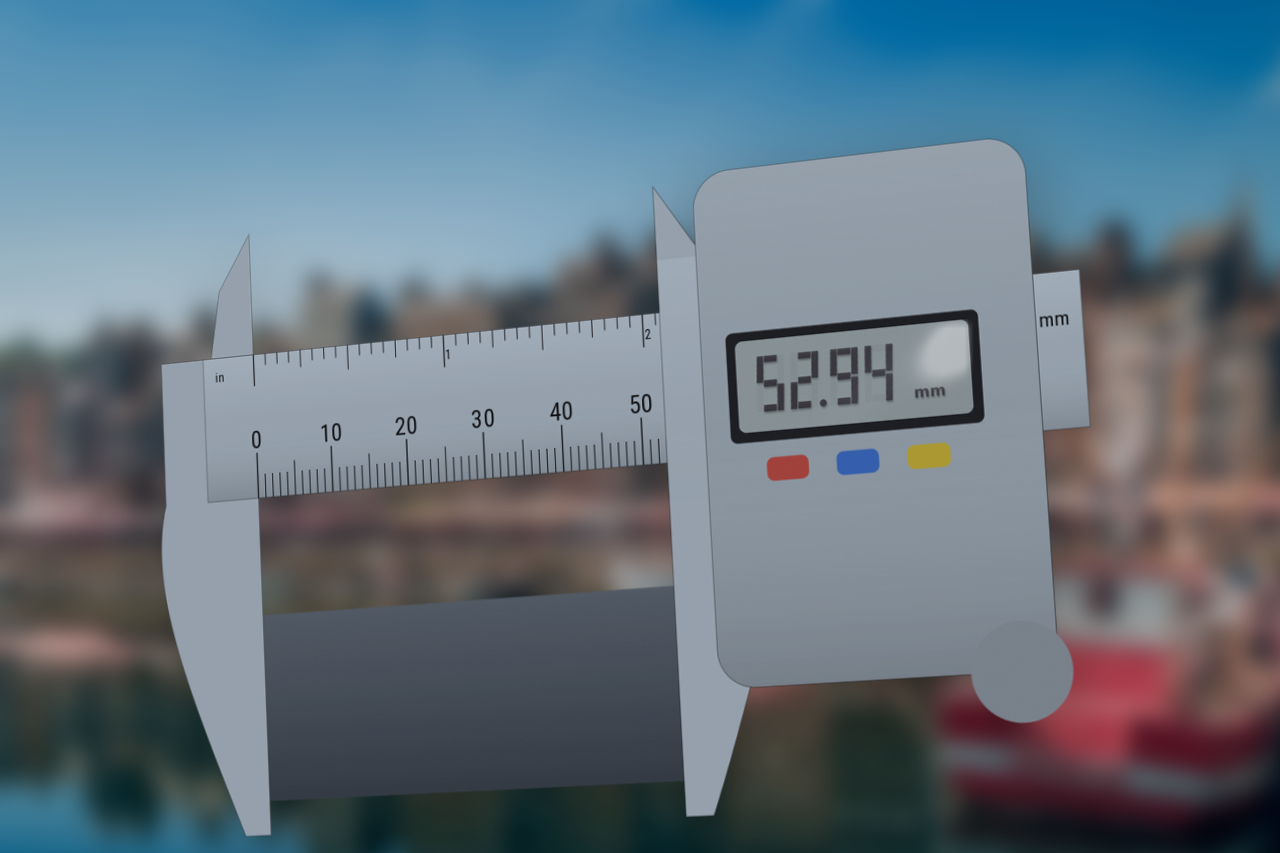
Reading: 52.94 mm
